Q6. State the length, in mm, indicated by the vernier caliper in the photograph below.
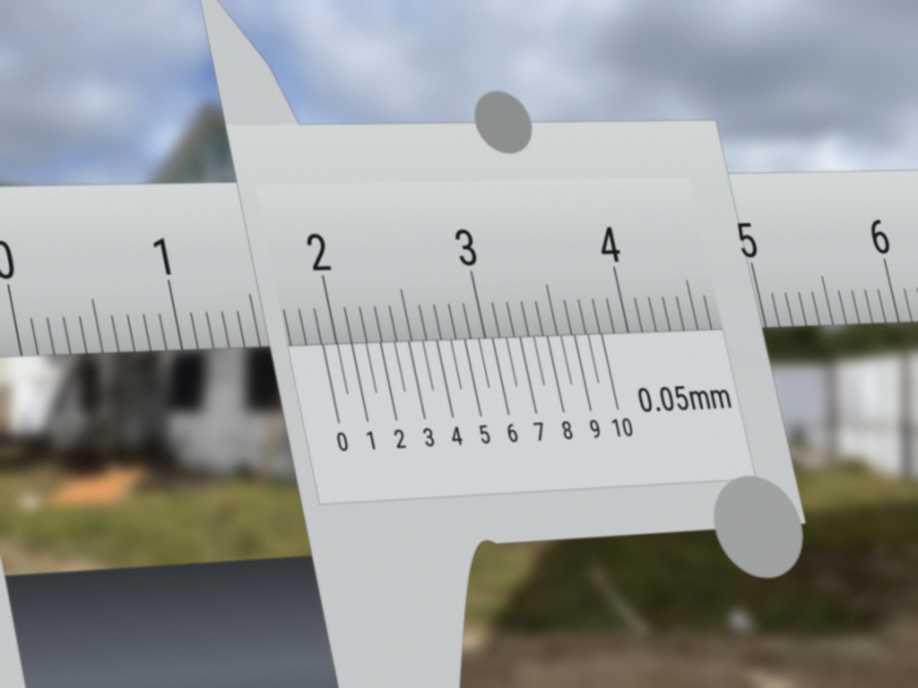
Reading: 19.1 mm
